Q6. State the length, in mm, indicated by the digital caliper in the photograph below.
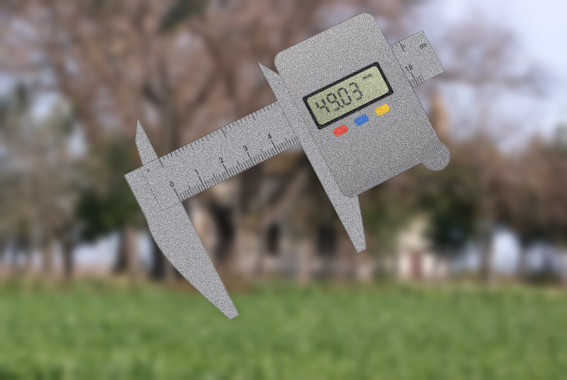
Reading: 49.03 mm
